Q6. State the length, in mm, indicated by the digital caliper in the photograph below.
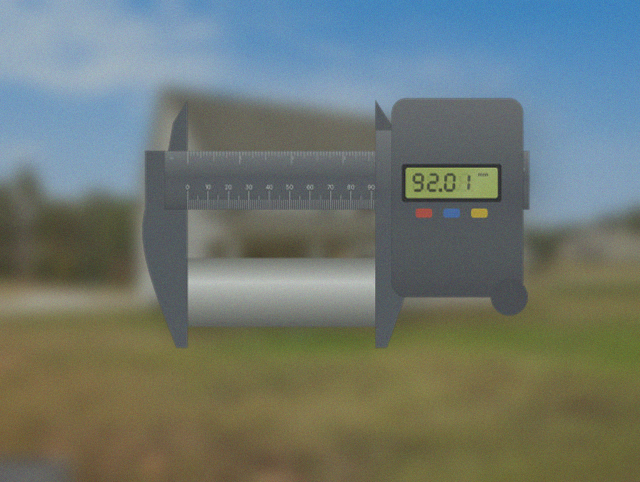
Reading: 92.01 mm
